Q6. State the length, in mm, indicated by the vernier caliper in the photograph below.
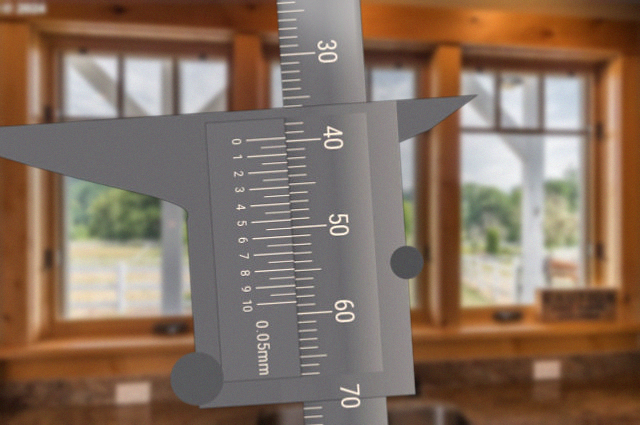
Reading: 39.6 mm
